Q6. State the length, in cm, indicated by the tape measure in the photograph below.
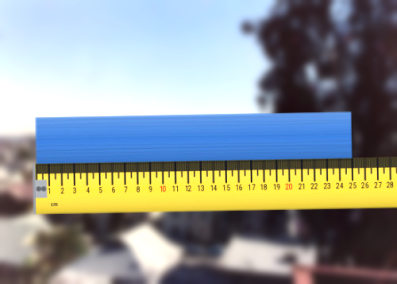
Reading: 25 cm
